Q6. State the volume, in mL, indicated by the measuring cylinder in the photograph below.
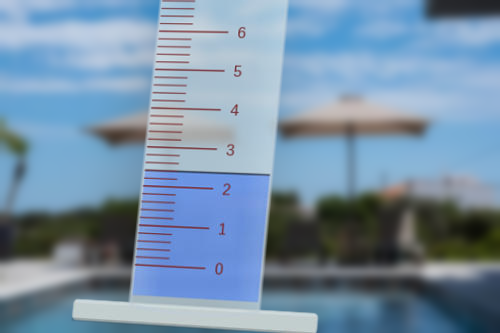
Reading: 2.4 mL
